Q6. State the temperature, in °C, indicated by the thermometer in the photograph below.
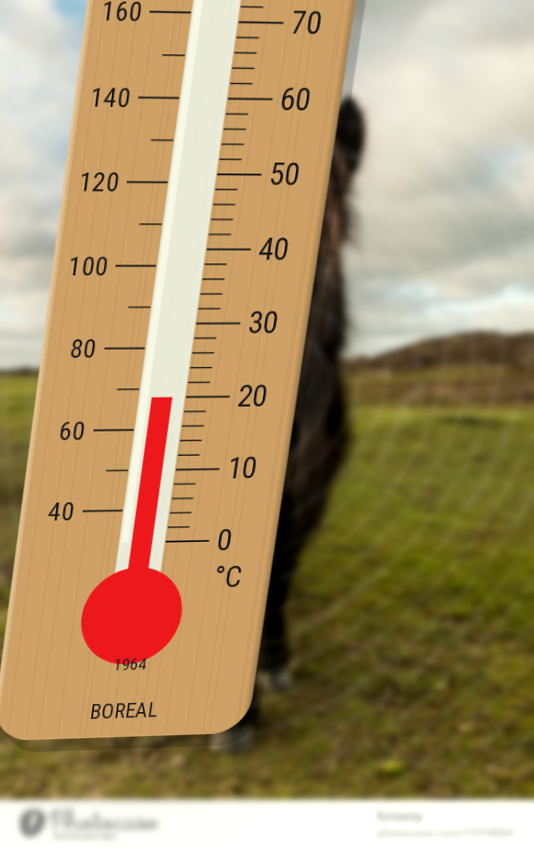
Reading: 20 °C
